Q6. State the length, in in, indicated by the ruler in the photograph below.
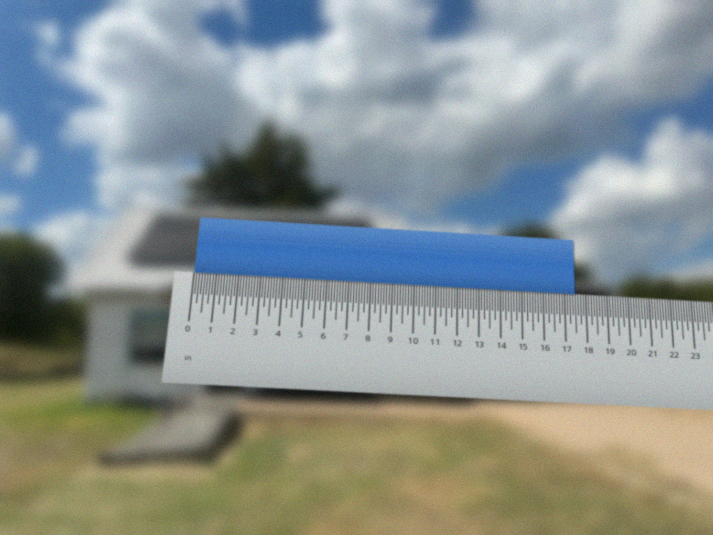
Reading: 17.5 in
